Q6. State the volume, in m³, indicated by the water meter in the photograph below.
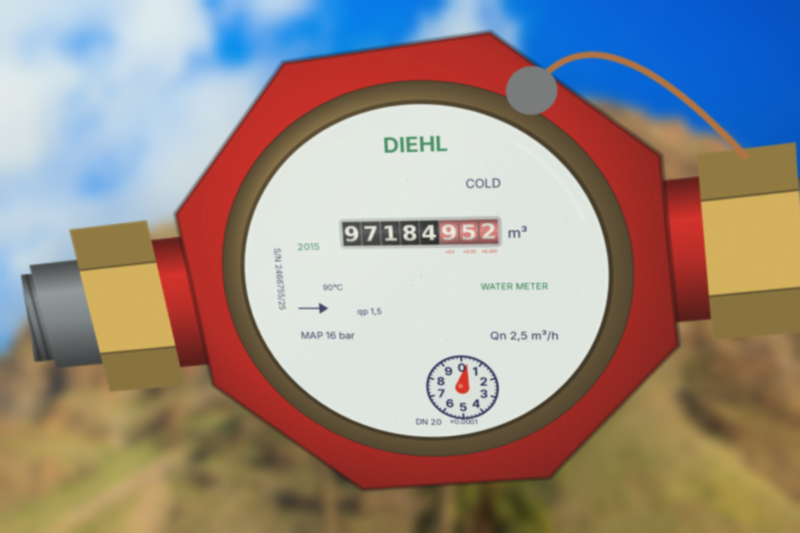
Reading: 97184.9520 m³
